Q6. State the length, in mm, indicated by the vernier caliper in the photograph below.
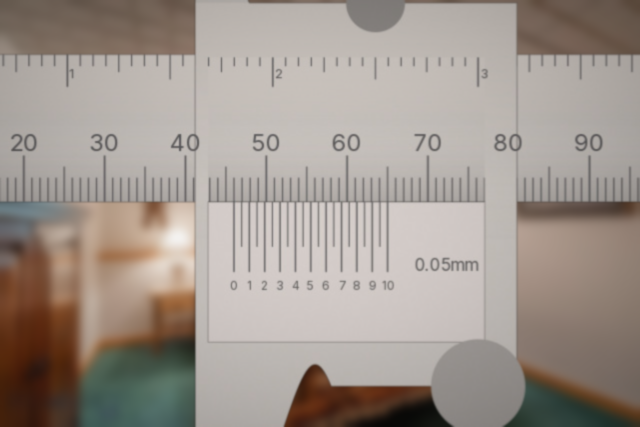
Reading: 46.0 mm
